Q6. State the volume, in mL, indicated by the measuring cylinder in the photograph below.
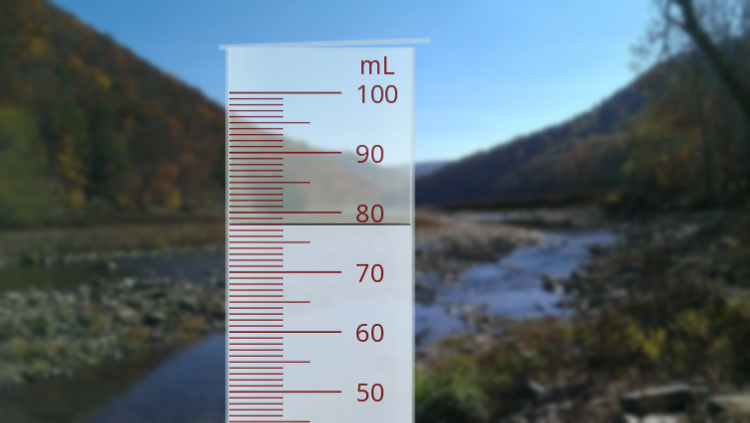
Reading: 78 mL
